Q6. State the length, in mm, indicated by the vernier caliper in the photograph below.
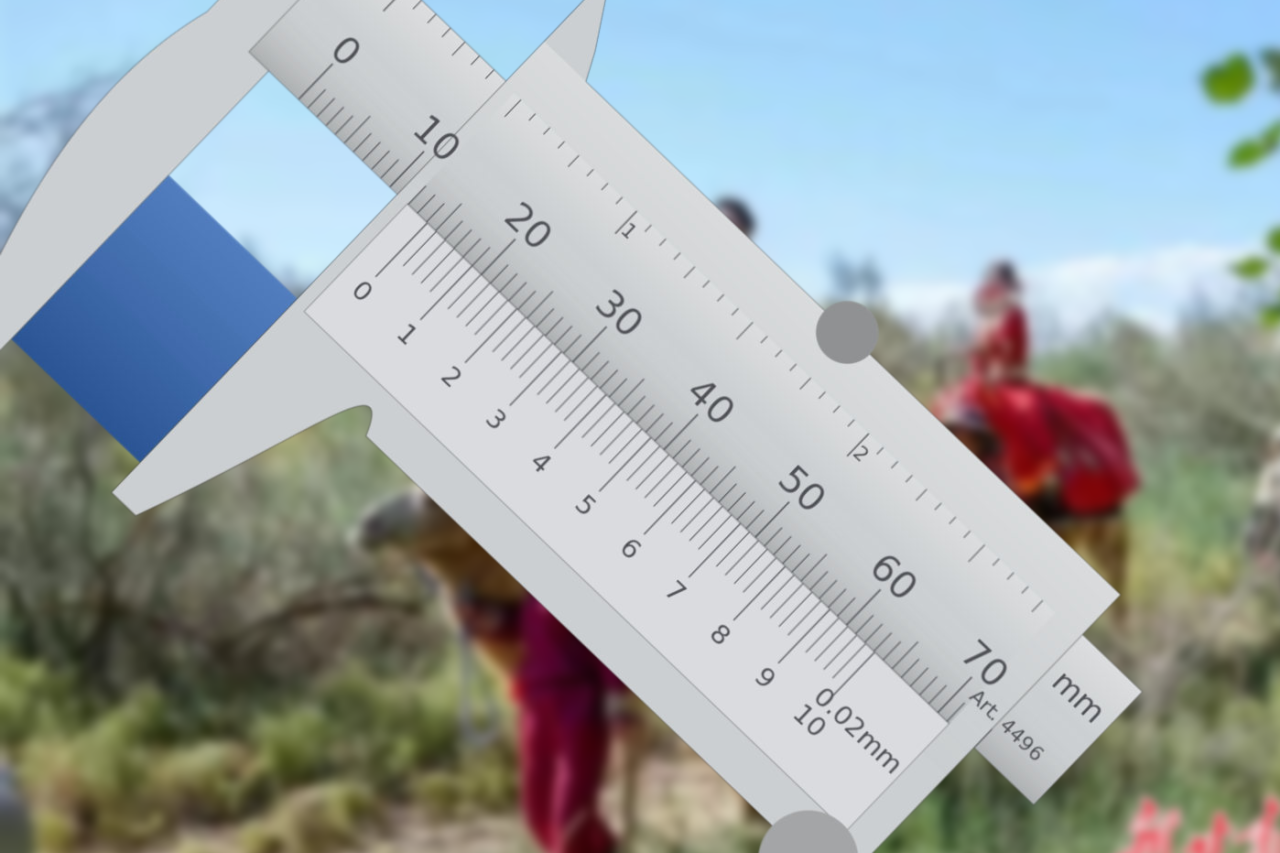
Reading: 14.1 mm
